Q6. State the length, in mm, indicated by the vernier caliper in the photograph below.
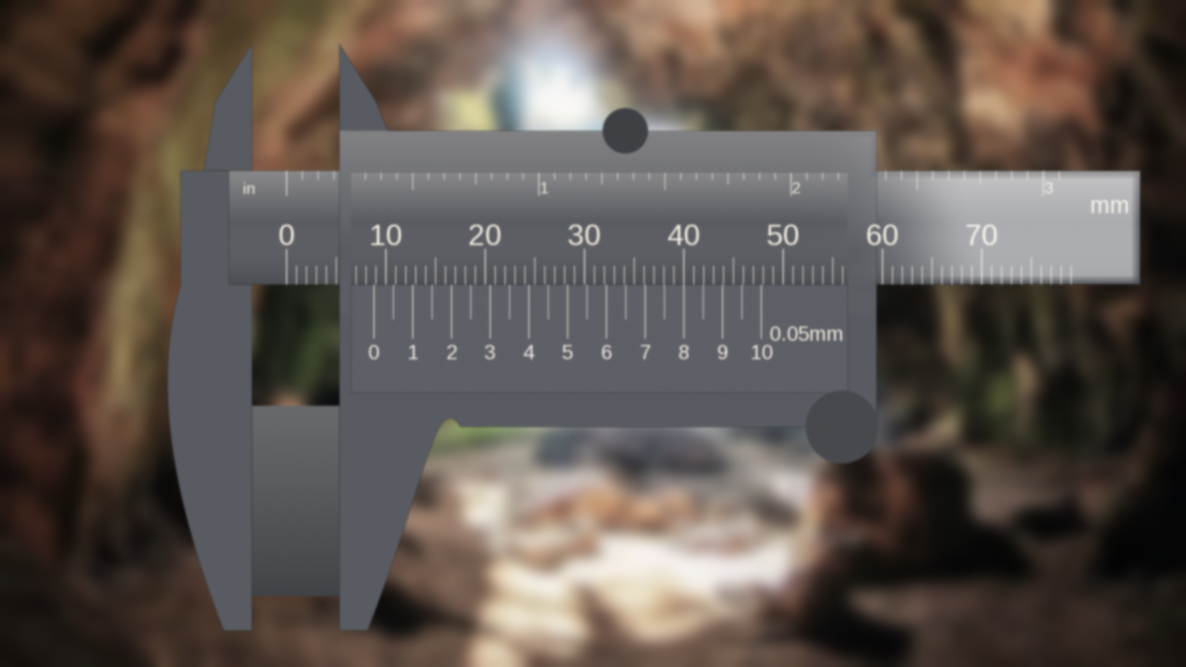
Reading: 8.8 mm
